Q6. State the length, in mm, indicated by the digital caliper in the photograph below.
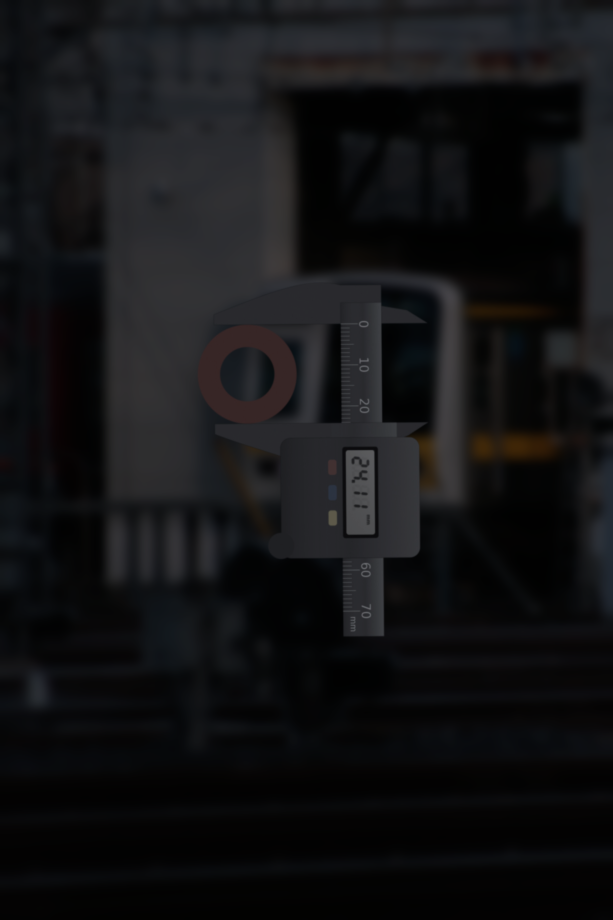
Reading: 24.11 mm
